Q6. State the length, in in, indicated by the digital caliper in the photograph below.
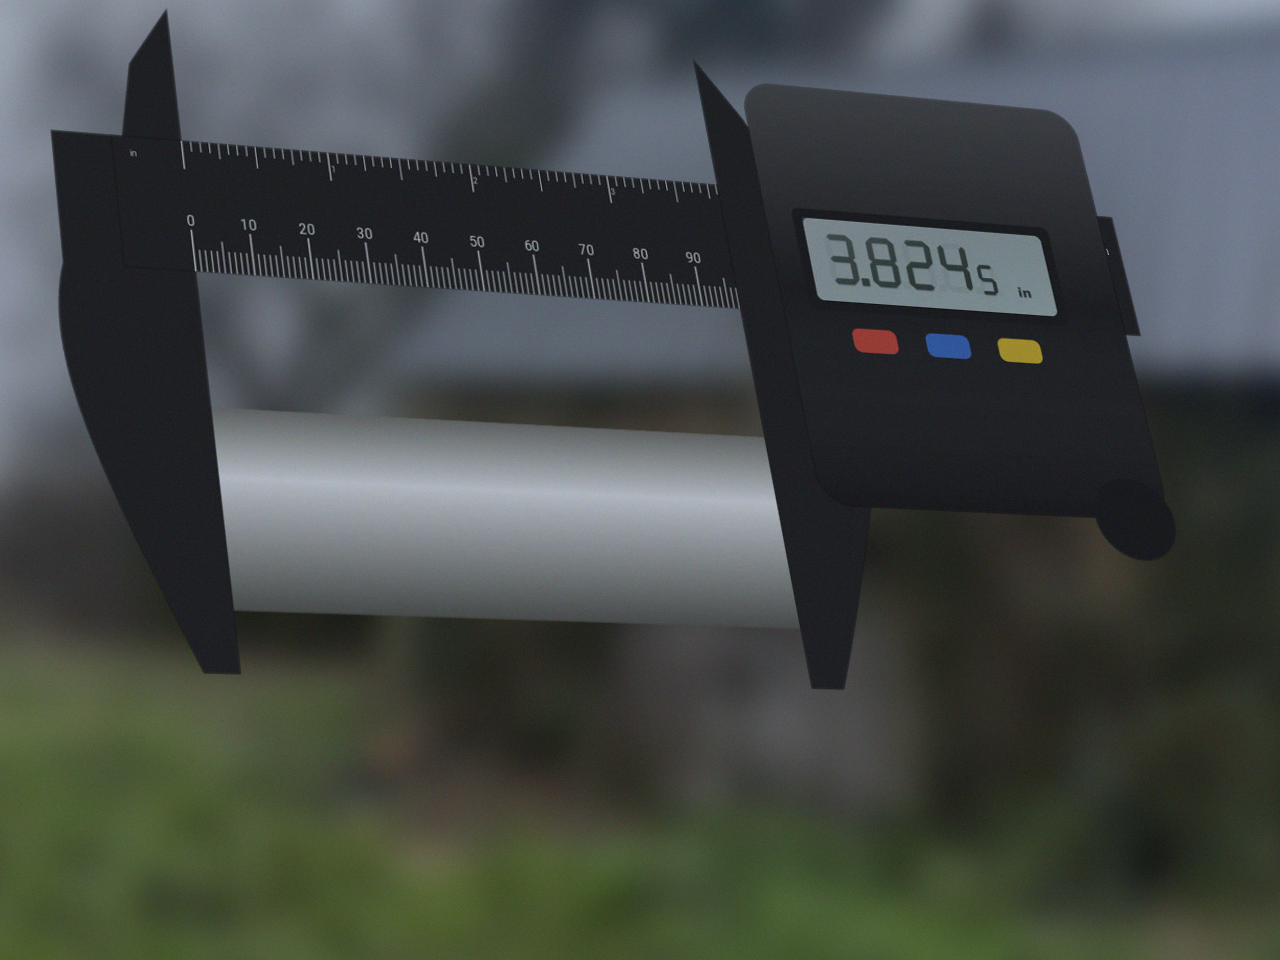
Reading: 3.8245 in
